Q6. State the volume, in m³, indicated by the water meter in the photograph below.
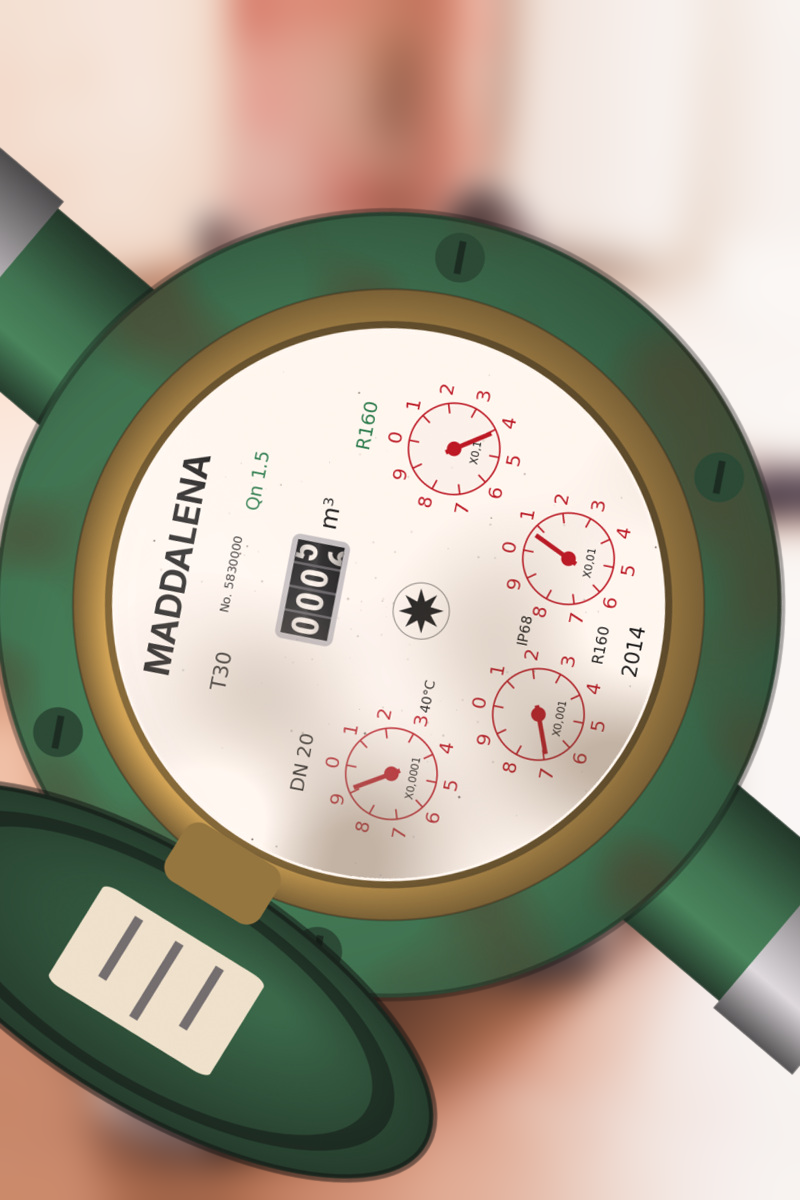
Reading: 5.4069 m³
